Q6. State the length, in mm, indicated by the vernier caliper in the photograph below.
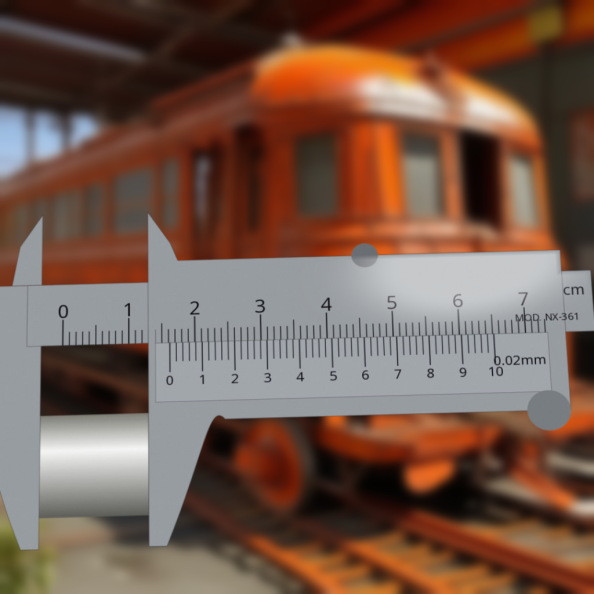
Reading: 16.2 mm
